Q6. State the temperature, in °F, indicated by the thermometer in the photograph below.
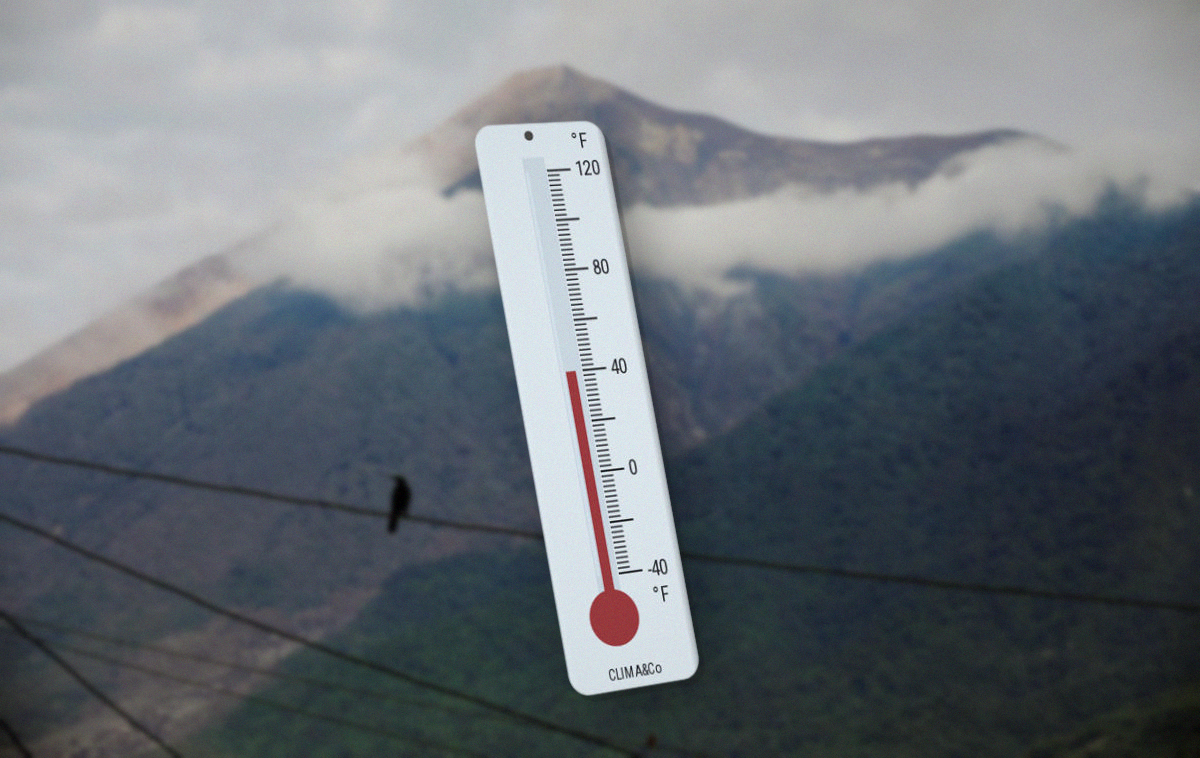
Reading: 40 °F
